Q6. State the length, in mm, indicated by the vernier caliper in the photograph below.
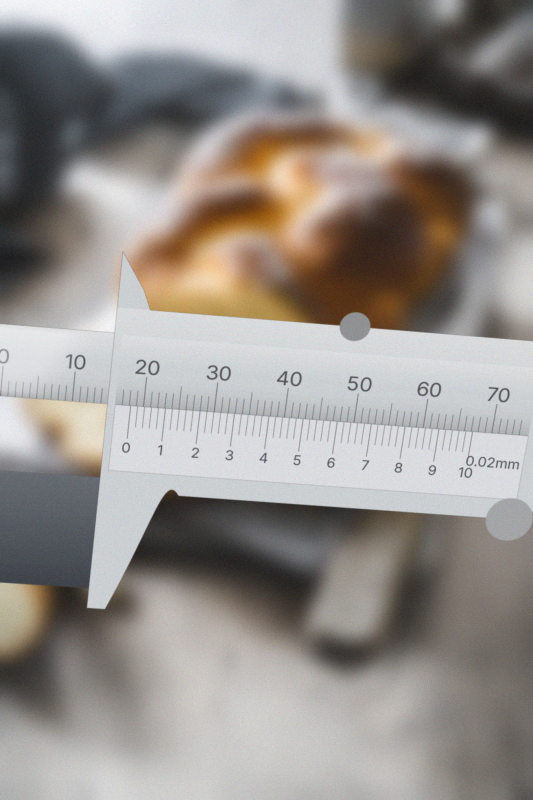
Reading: 18.2 mm
